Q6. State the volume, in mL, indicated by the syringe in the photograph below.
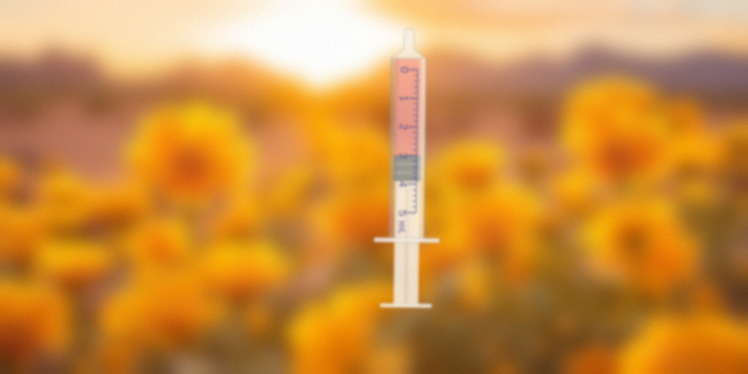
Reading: 3 mL
